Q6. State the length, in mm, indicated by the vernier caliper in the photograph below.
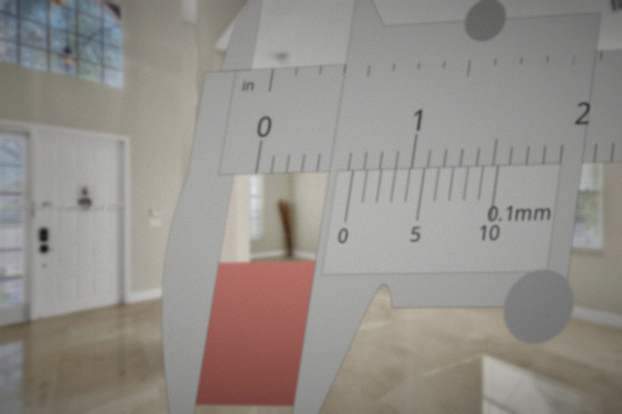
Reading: 6.3 mm
